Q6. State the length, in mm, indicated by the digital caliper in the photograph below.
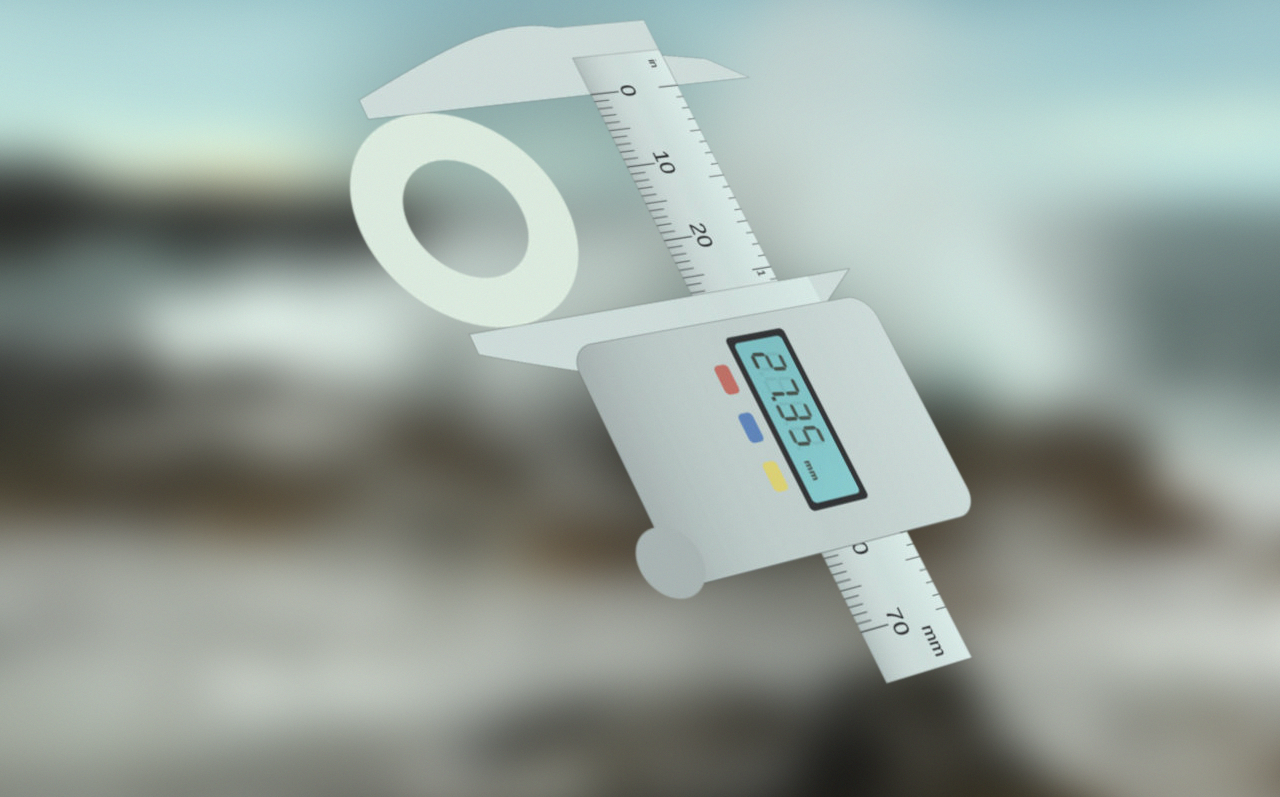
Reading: 27.35 mm
